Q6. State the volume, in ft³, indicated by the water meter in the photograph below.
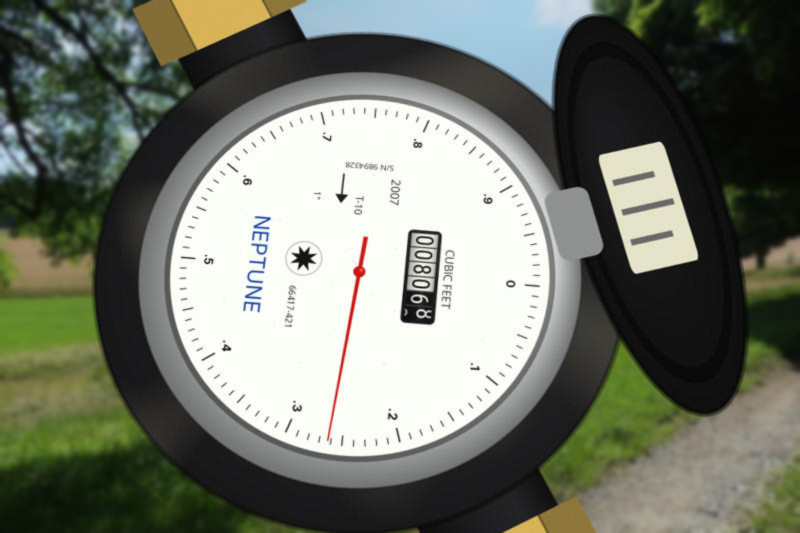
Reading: 8068.26 ft³
